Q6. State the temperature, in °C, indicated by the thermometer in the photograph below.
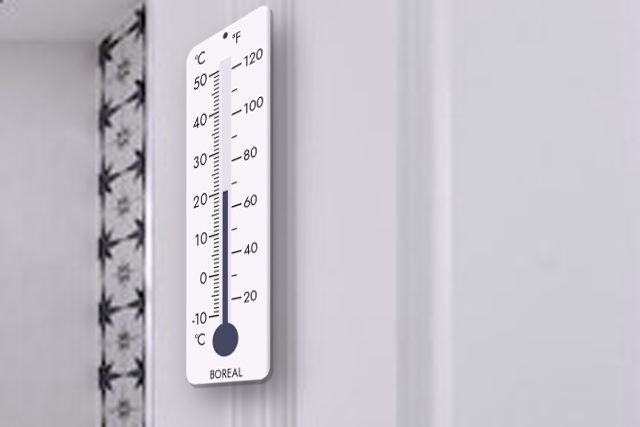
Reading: 20 °C
